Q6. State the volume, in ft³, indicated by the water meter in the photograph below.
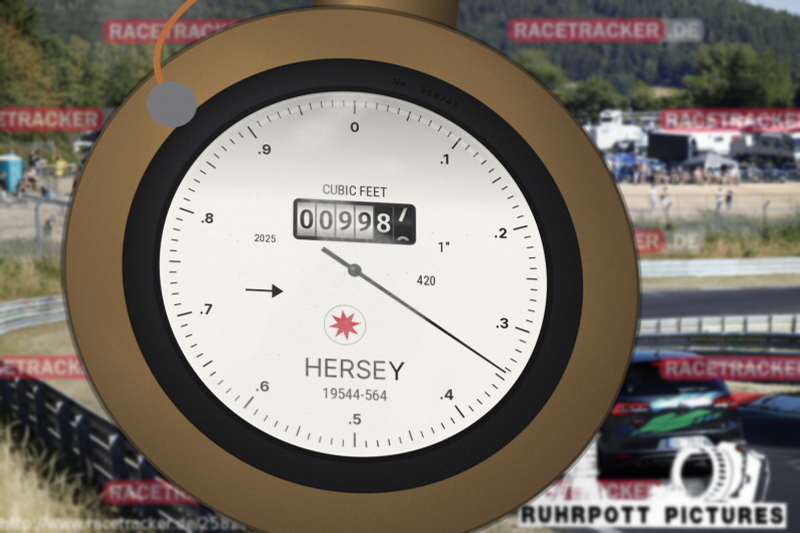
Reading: 9987.34 ft³
